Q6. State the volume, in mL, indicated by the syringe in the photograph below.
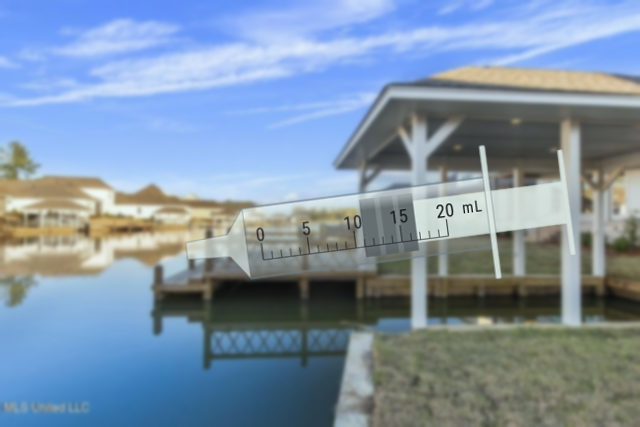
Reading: 11 mL
